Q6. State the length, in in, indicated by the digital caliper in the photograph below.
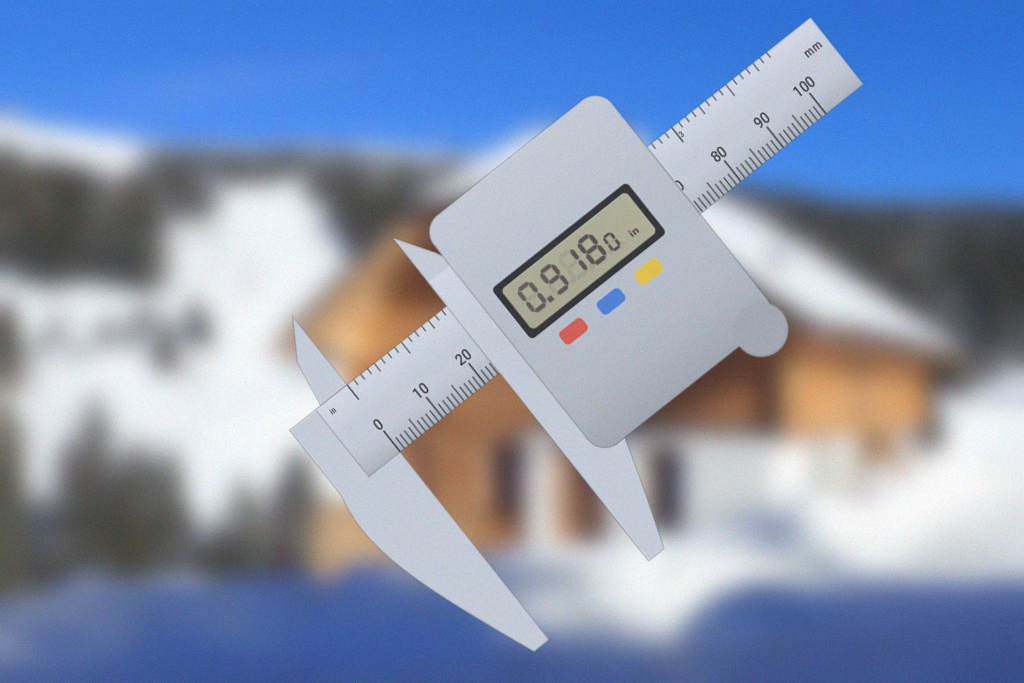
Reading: 0.9180 in
